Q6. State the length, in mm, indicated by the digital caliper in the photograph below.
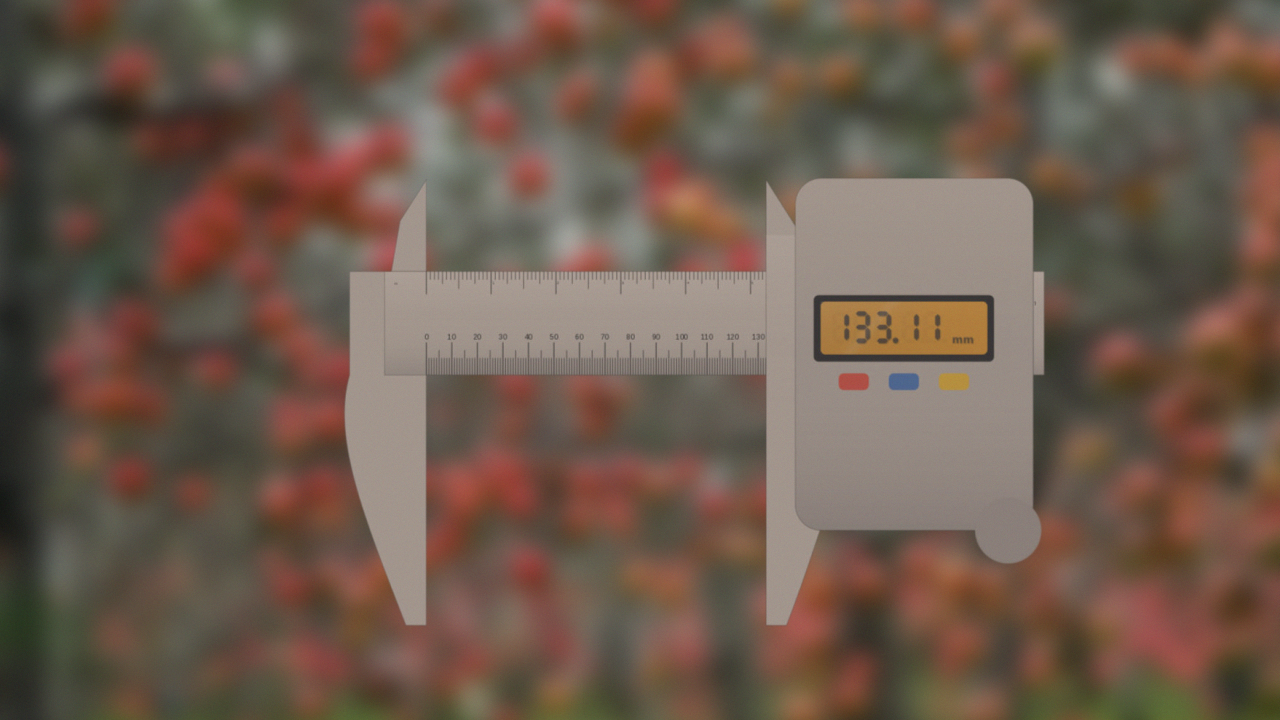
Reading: 133.11 mm
